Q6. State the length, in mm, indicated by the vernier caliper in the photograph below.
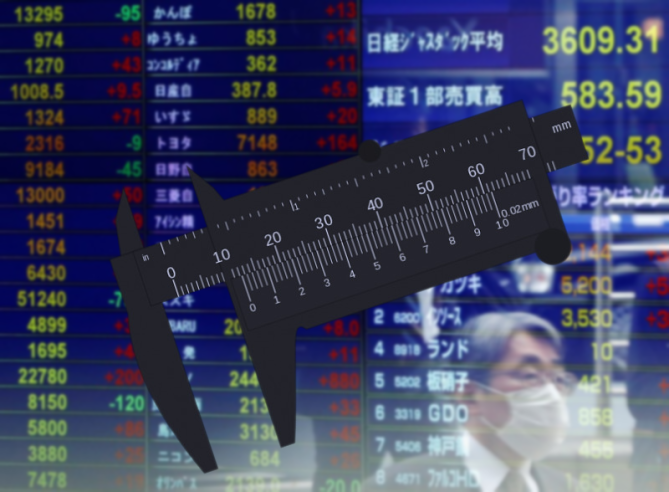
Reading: 12.4 mm
